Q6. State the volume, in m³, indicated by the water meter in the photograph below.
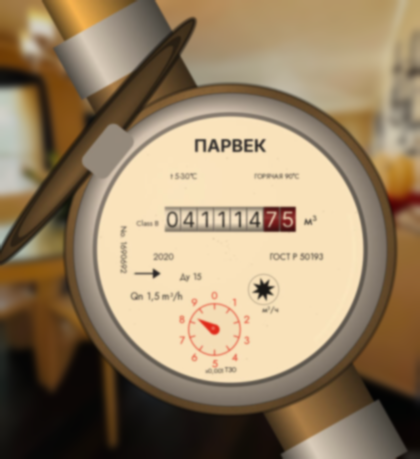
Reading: 41114.758 m³
